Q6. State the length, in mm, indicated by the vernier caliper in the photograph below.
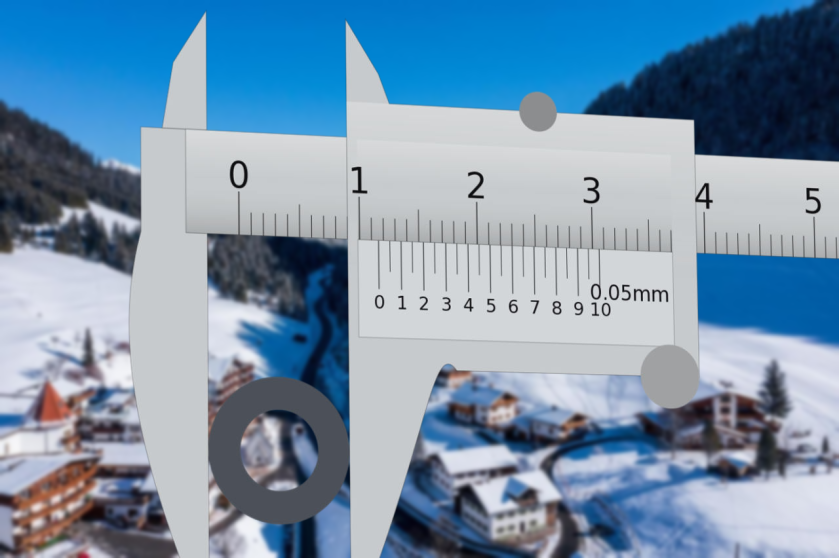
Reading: 11.6 mm
